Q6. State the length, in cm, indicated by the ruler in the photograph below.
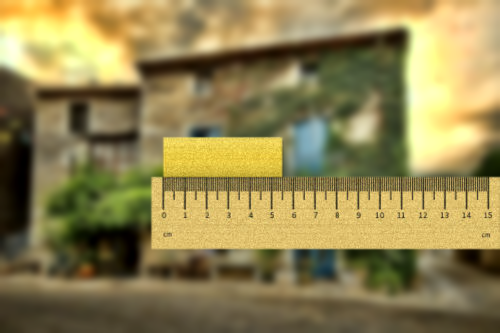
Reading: 5.5 cm
